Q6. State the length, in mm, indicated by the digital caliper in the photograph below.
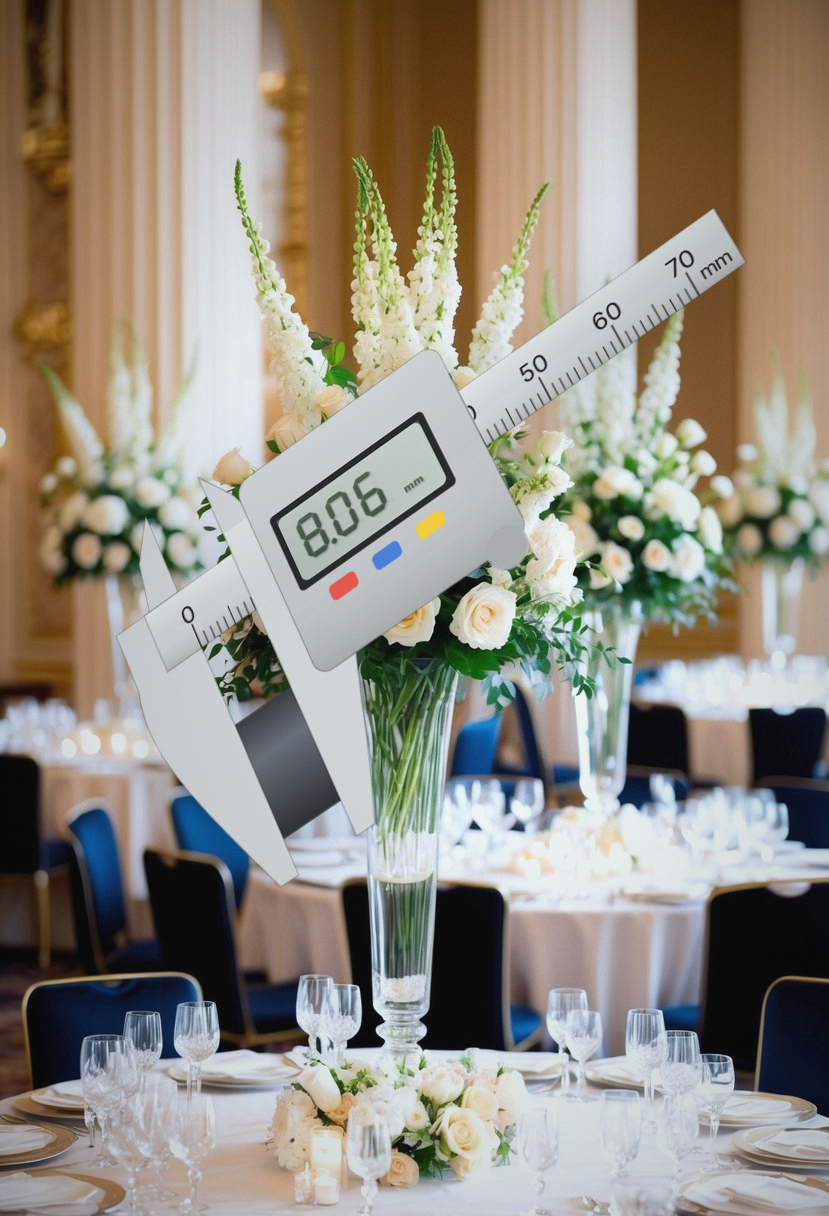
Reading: 8.06 mm
